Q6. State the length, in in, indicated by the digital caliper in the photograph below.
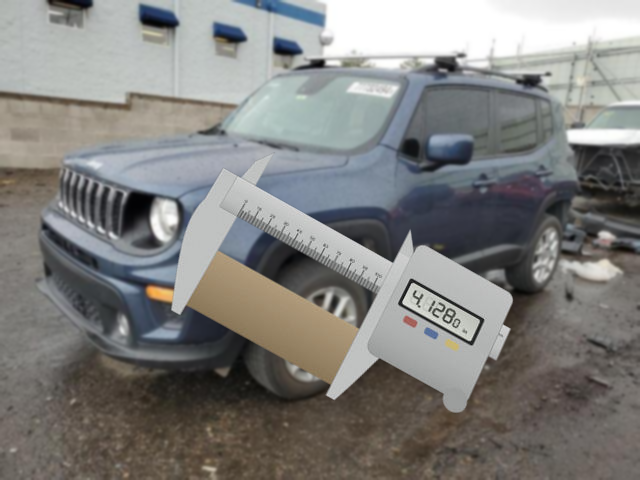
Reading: 4.1280 in
